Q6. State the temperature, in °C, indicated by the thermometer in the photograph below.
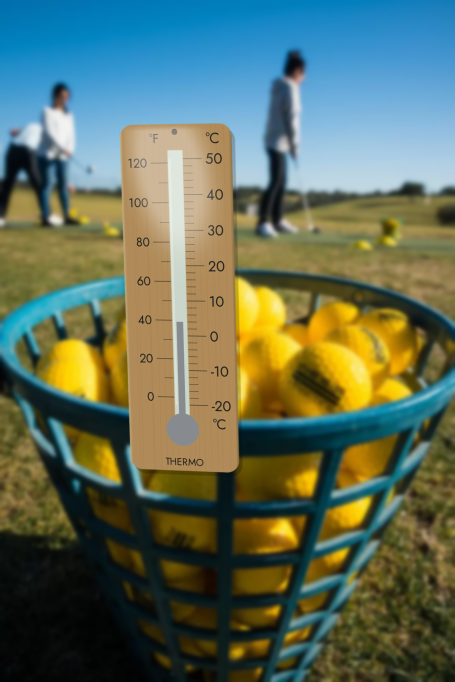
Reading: 4 °C
